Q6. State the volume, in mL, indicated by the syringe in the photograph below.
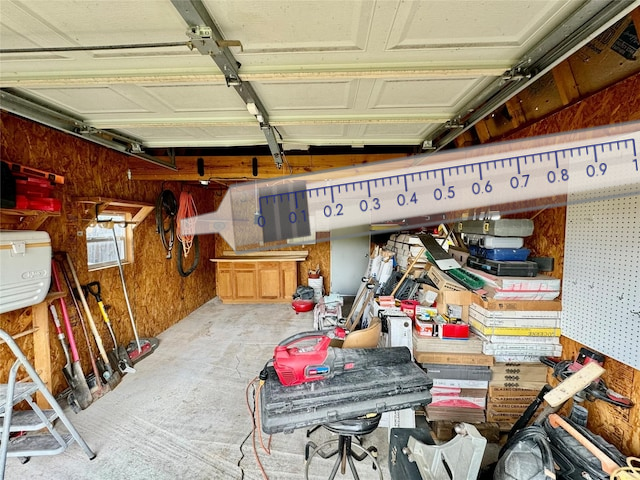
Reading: 0 mL
